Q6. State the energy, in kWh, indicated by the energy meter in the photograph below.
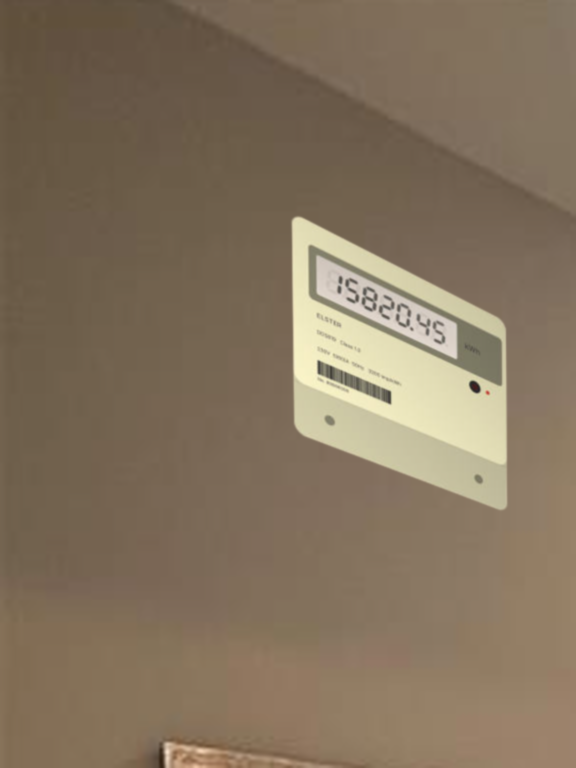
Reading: 15820.45 kWh
